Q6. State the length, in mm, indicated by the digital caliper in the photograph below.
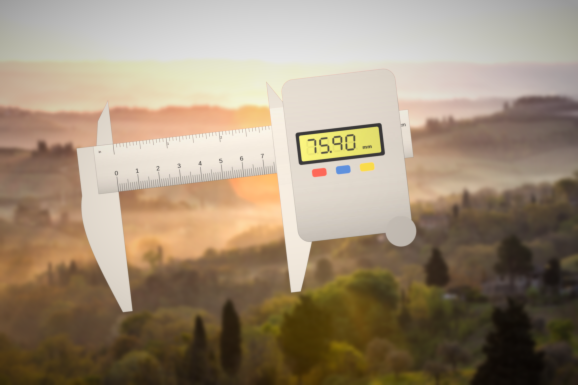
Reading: 75.90 mm
